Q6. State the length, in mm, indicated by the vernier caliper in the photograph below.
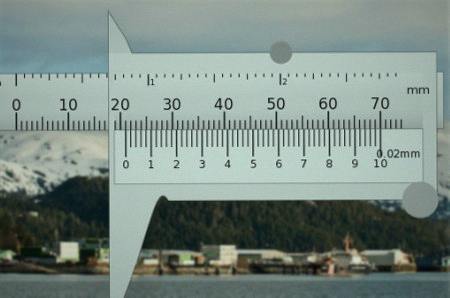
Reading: 21.0 mm
